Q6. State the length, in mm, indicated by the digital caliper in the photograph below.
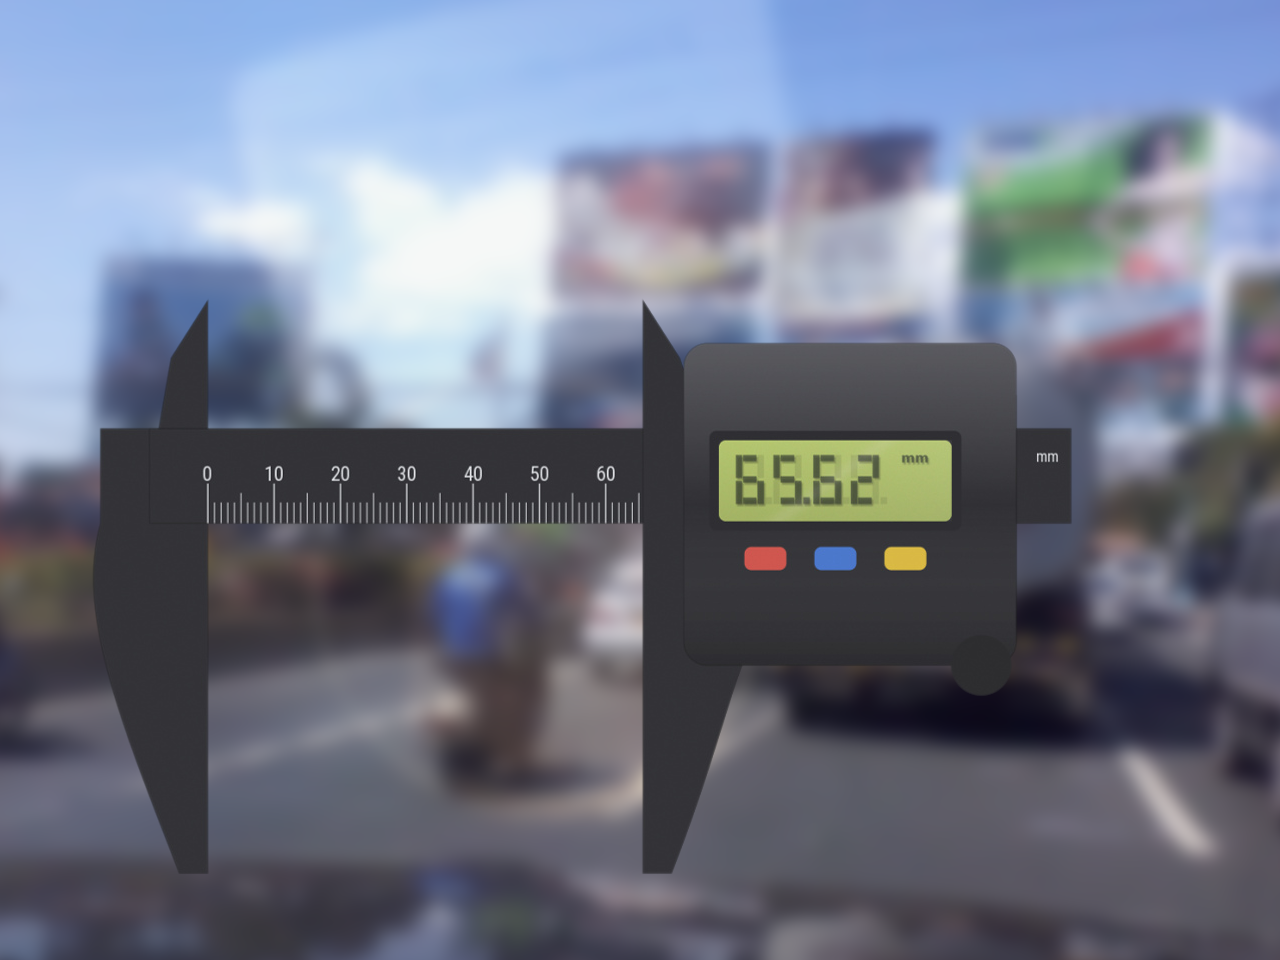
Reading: 65.62 mm
